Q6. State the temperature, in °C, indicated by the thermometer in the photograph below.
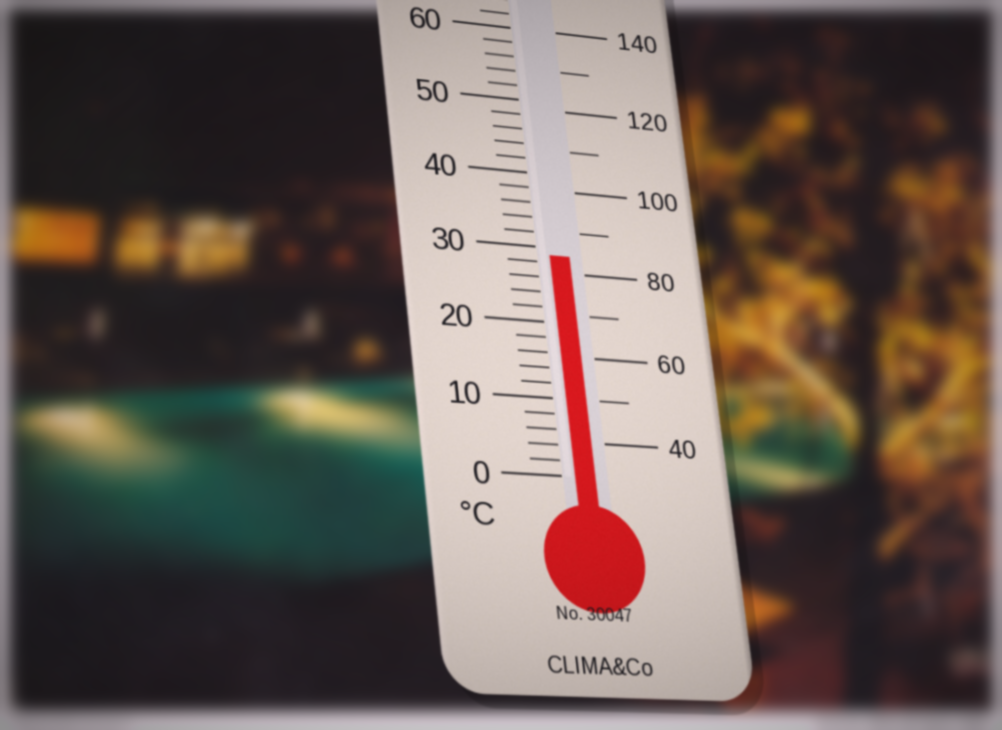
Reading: 29 °C
